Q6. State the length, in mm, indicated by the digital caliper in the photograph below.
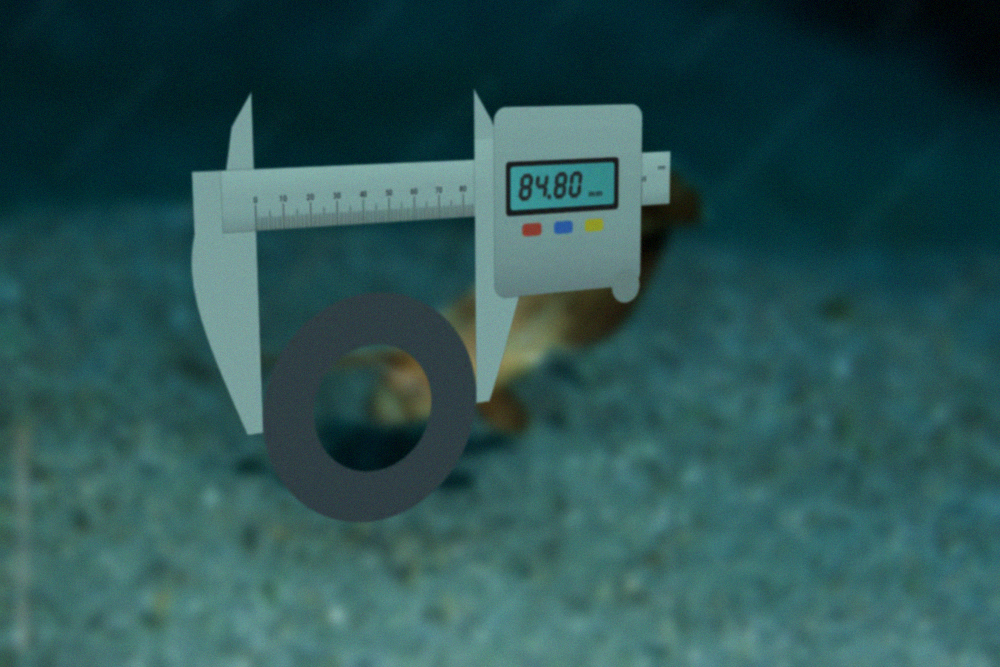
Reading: 84.80 mm
